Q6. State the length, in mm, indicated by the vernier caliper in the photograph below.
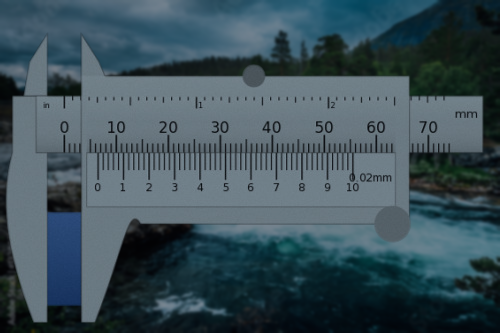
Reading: 6.5 mm
